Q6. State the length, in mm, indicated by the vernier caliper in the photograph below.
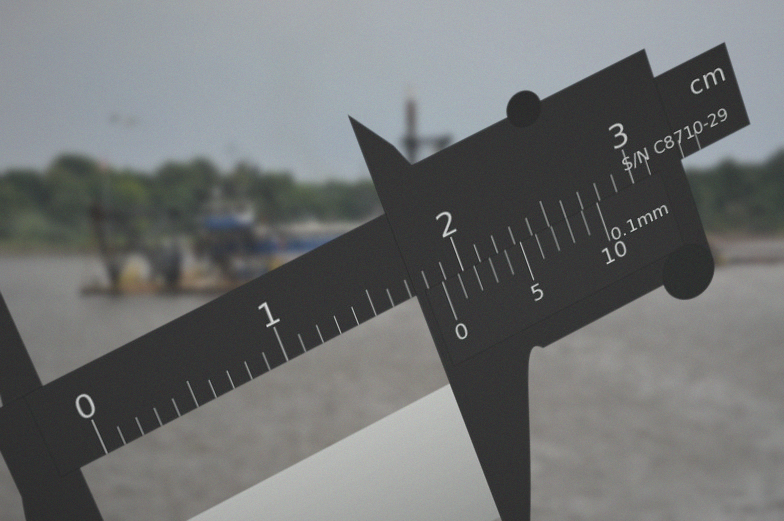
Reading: 18.8 mm
